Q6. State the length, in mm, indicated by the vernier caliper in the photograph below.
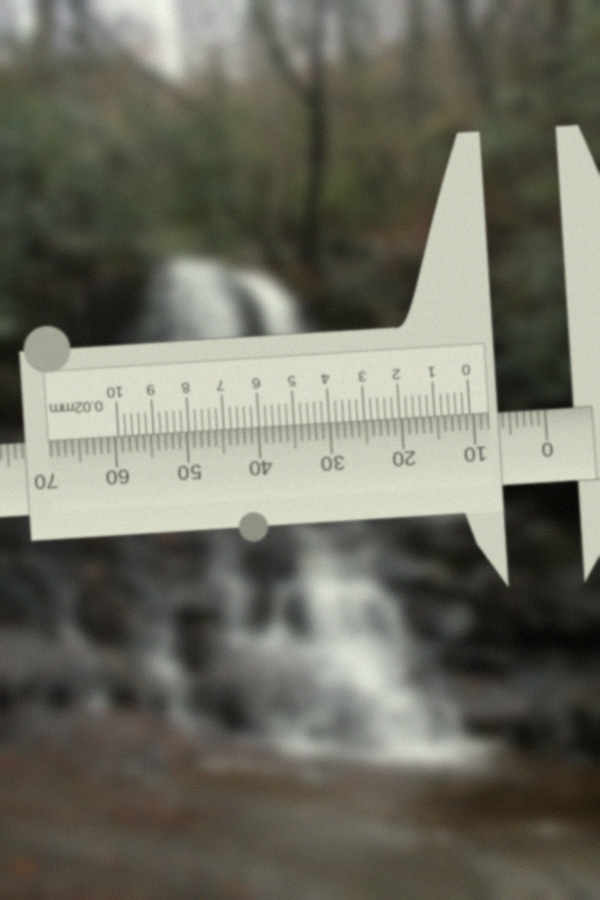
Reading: 10.5 mm
